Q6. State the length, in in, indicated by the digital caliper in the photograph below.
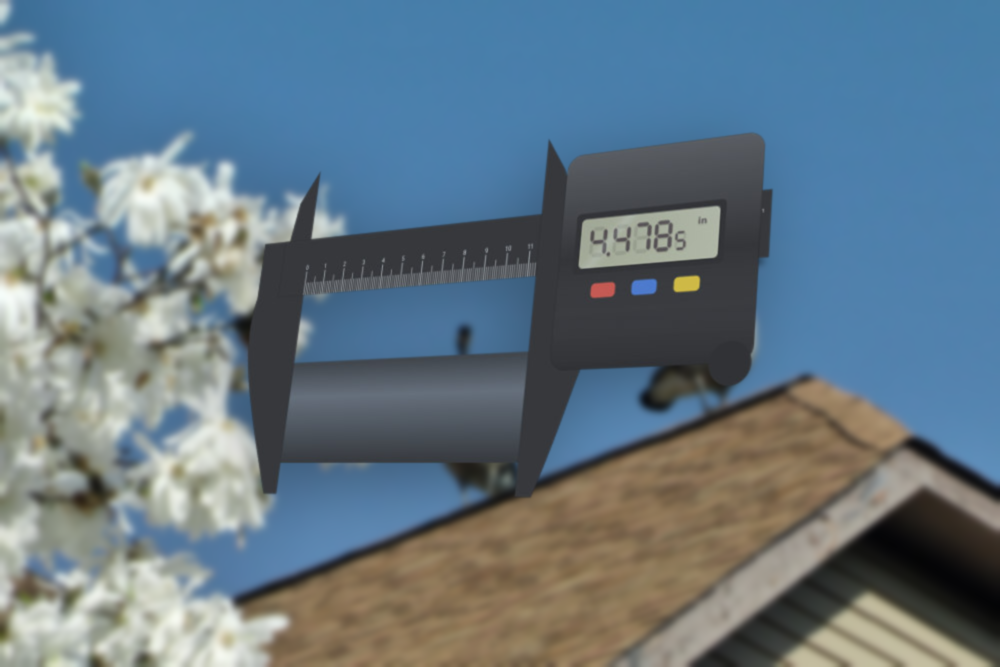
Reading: 4.4785 in
